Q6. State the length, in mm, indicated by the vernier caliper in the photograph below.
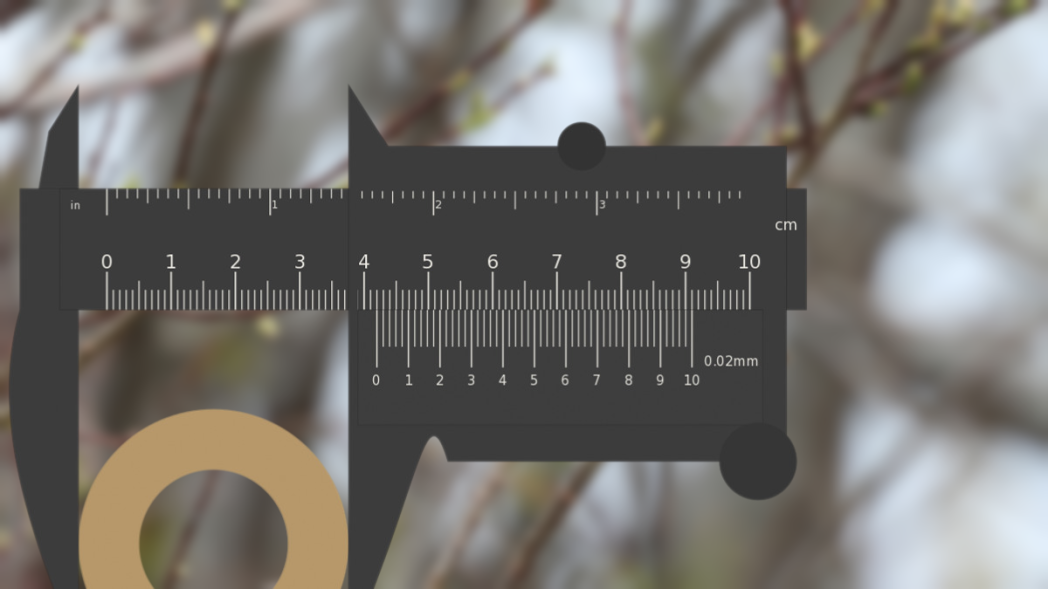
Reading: 42.0 mm
